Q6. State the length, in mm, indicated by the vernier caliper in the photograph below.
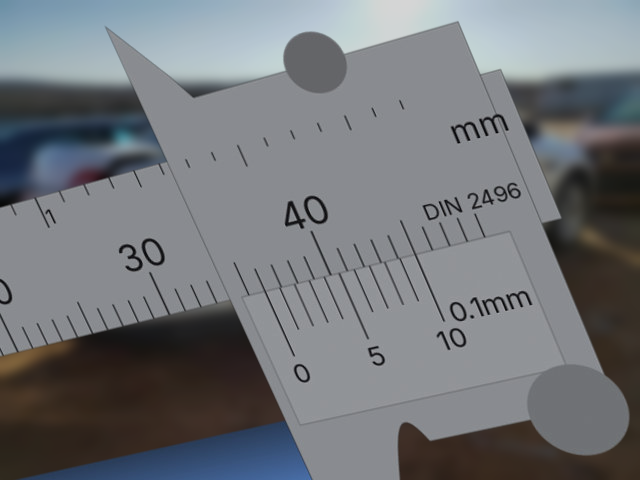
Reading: 36.0 mm
